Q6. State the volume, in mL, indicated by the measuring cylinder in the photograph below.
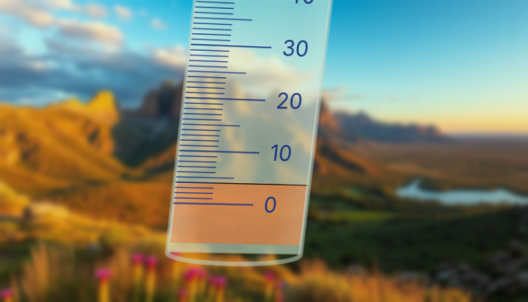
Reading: 4 mL
